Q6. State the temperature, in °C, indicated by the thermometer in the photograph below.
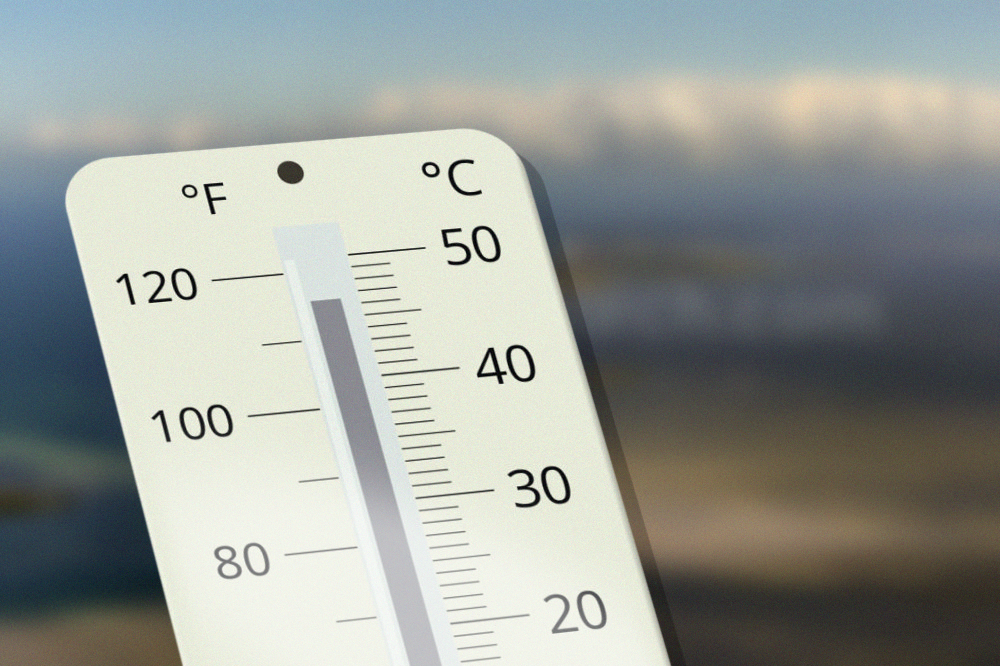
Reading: 46.5 °C
